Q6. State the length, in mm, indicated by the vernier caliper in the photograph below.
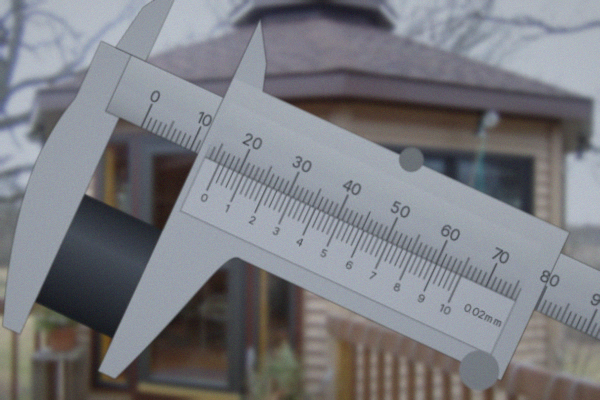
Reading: 16.0 mm
